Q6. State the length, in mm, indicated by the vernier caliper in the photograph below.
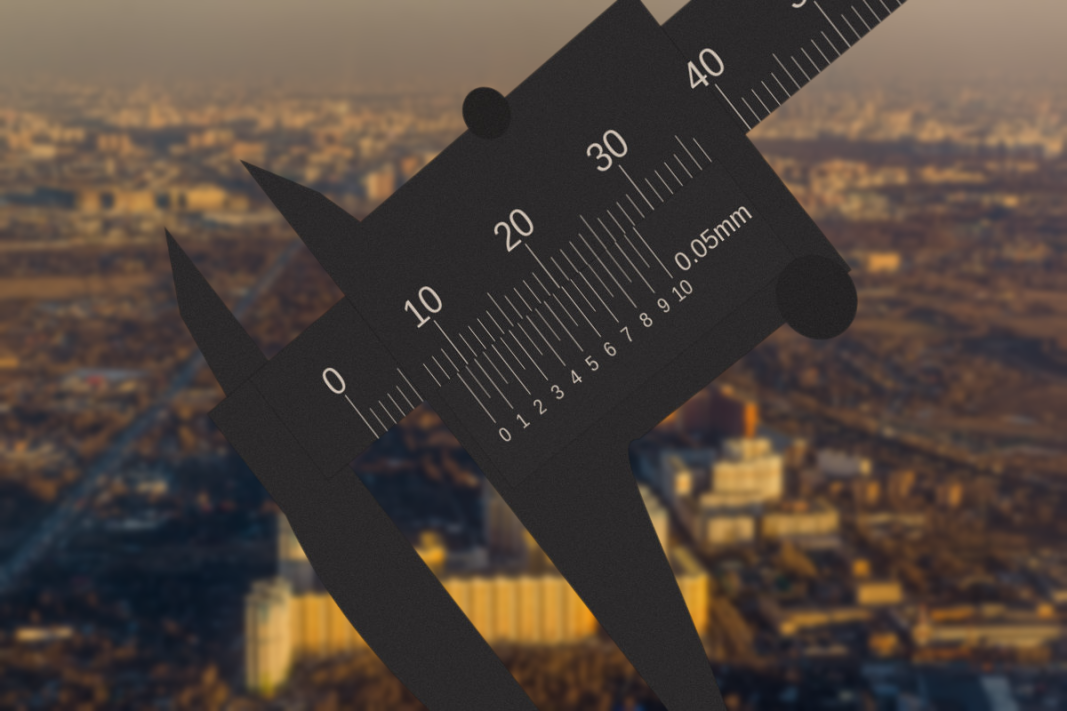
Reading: 8.8 mm
